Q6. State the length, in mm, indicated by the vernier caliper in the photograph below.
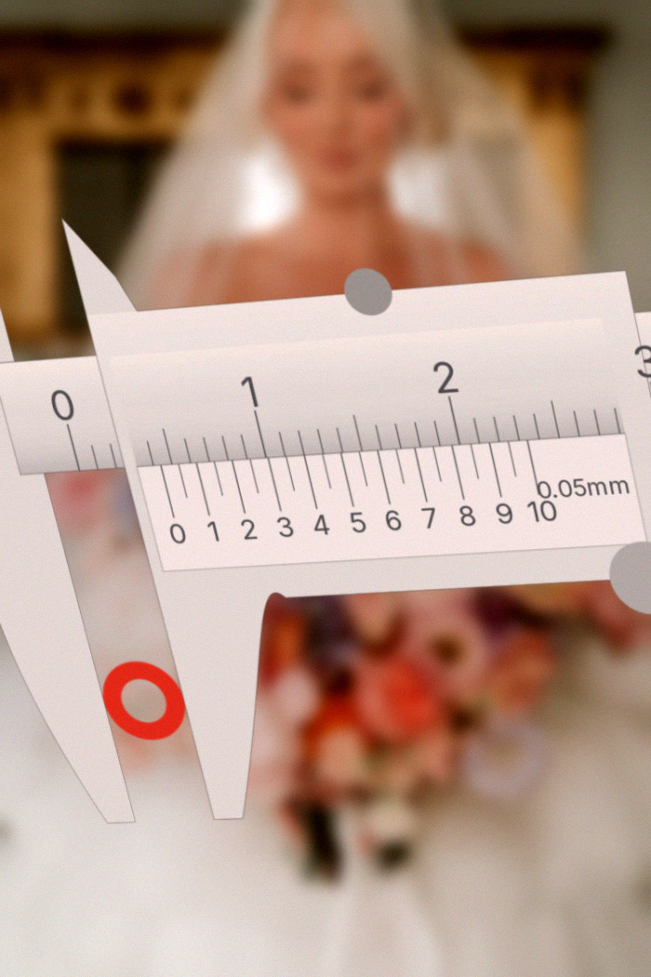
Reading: 4.4 mm
